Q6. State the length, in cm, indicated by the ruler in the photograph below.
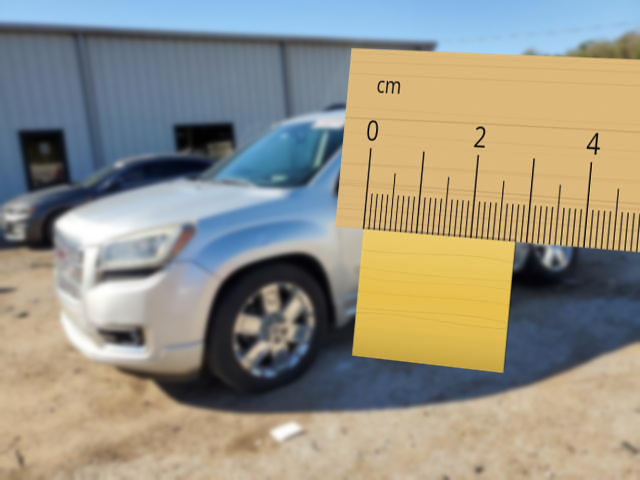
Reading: 2.8 cm
